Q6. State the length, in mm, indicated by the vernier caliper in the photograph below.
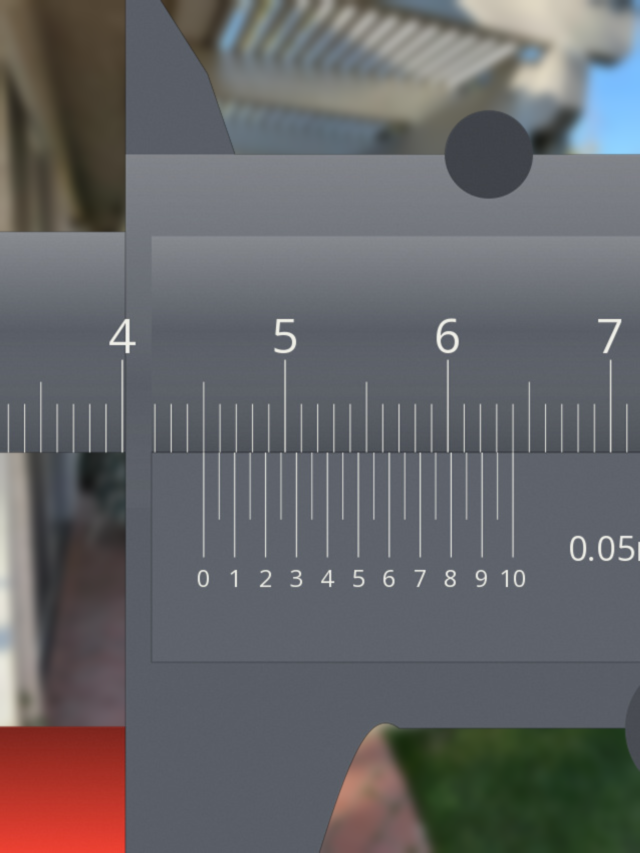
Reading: 45.0 mm
